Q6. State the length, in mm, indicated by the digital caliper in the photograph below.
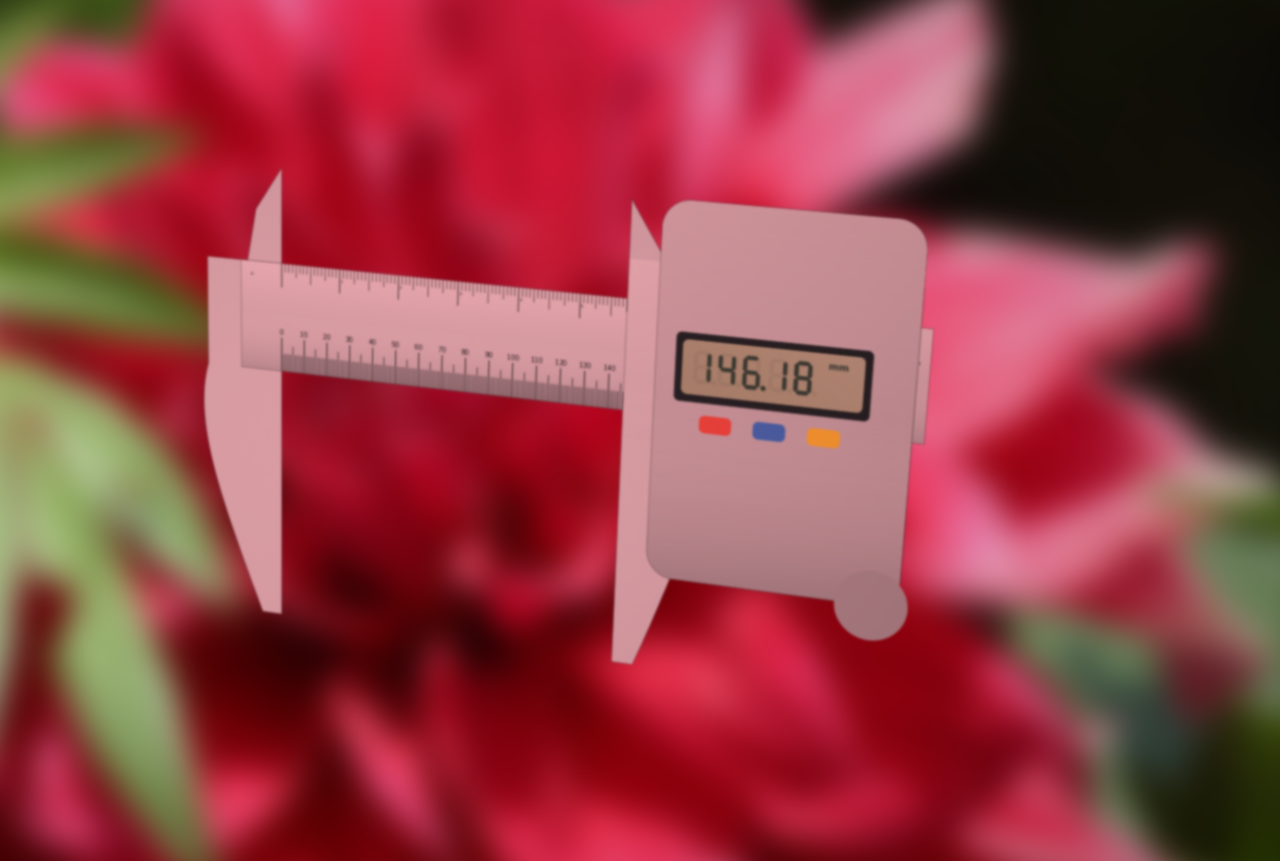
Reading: 146.18 mm
